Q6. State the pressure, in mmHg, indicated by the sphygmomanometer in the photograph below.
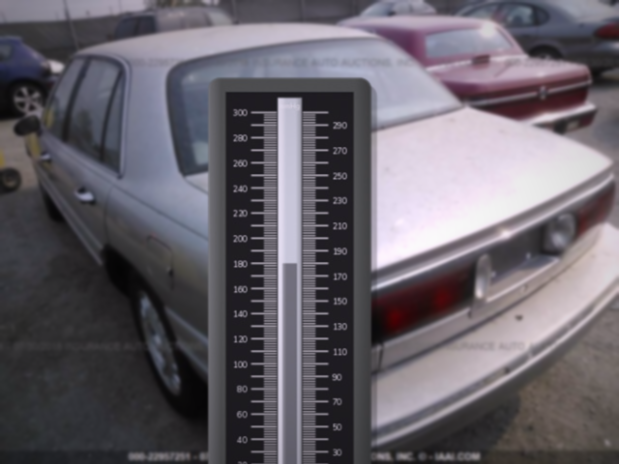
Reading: 180 mmHg
